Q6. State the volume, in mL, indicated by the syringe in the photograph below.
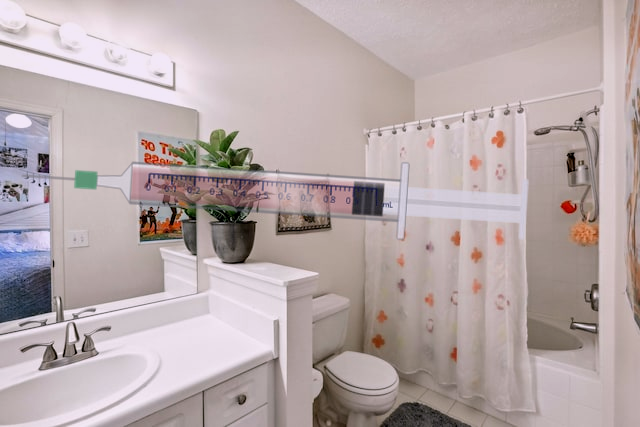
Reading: 0.9 mL
